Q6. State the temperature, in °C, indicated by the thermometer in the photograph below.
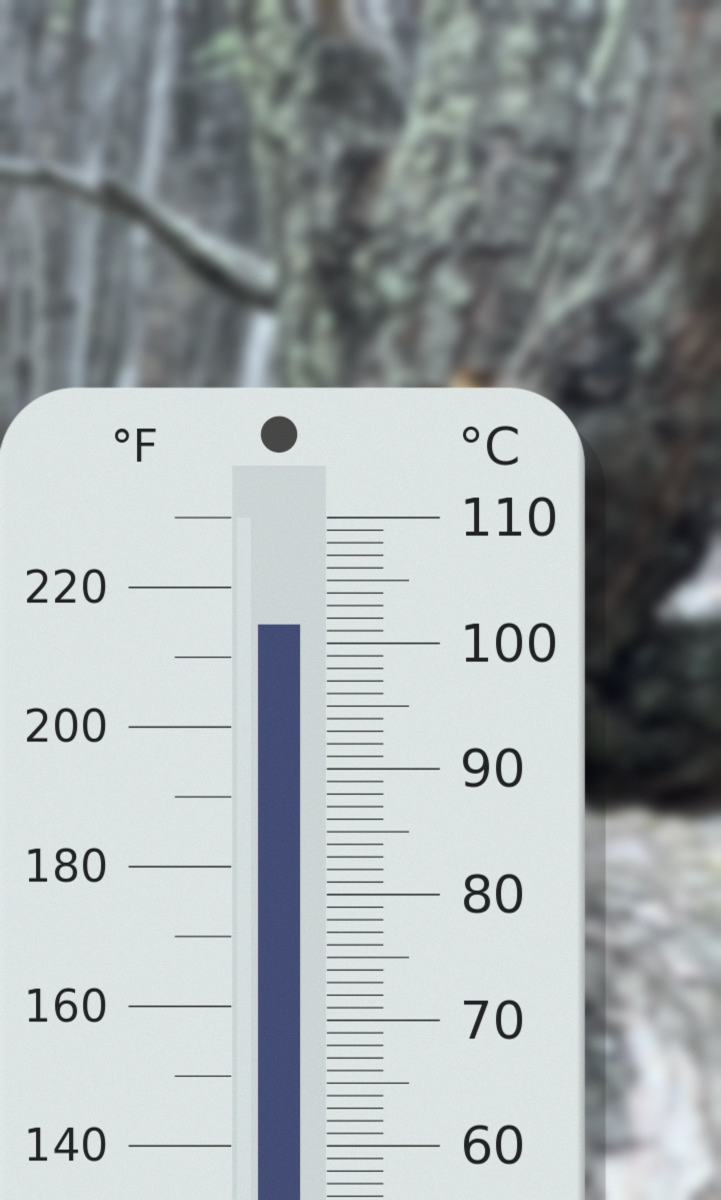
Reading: 101.5 °C
